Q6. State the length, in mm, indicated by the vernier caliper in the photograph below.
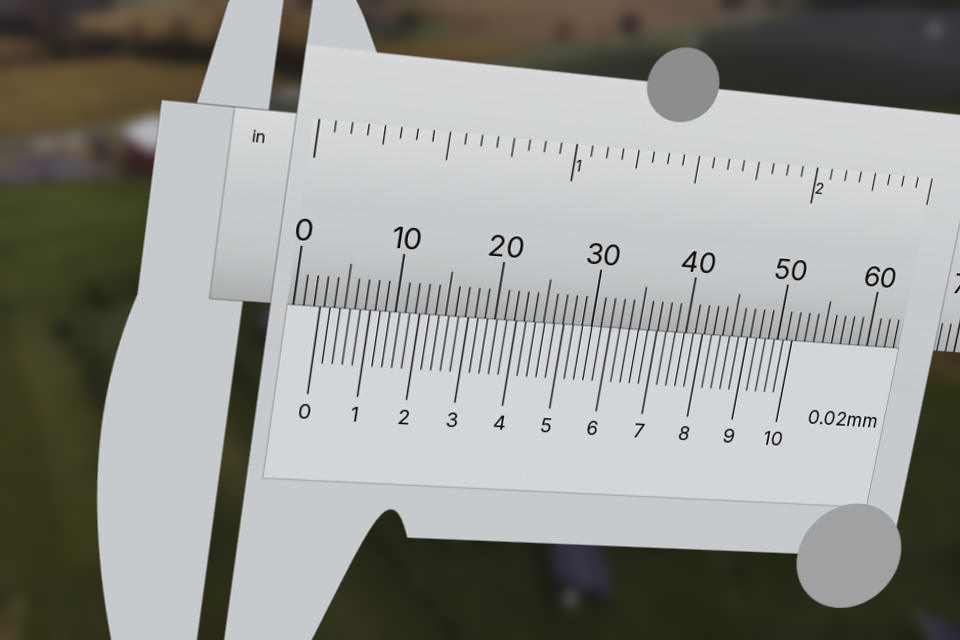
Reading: 2.6 mm
